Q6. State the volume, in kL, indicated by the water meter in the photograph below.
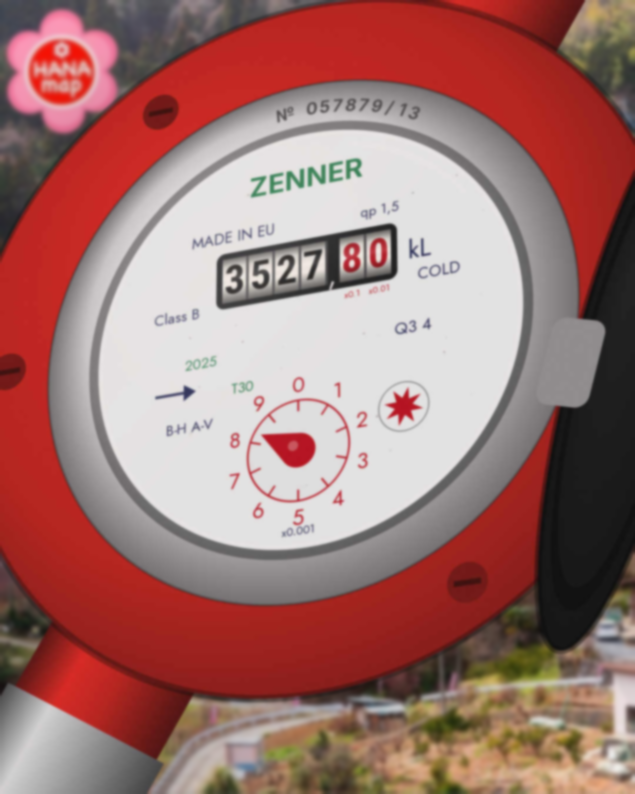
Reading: 3527.808 kL
